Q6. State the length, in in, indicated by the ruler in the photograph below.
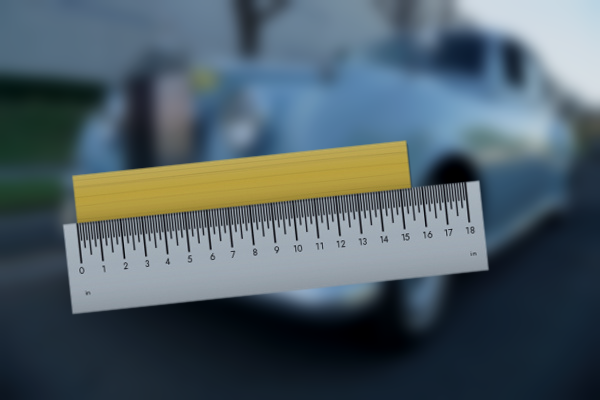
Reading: 15.5 in
